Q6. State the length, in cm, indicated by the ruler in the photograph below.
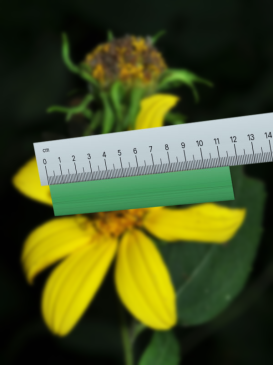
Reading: 11.5 cm
